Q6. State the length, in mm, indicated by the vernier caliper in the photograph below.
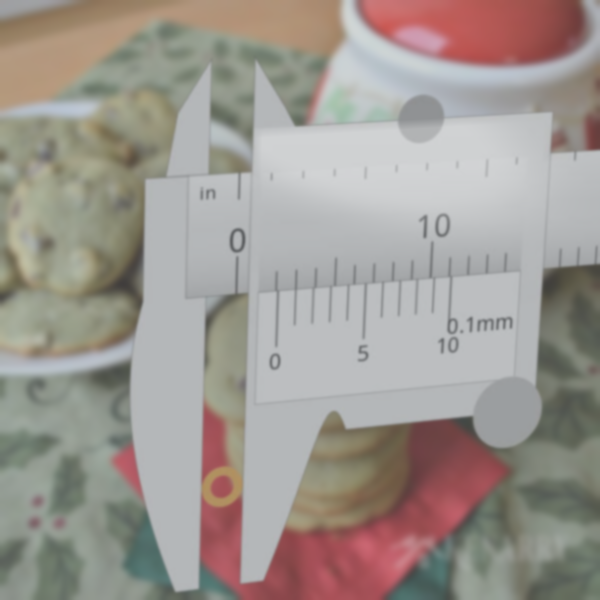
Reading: 2.1 mm
